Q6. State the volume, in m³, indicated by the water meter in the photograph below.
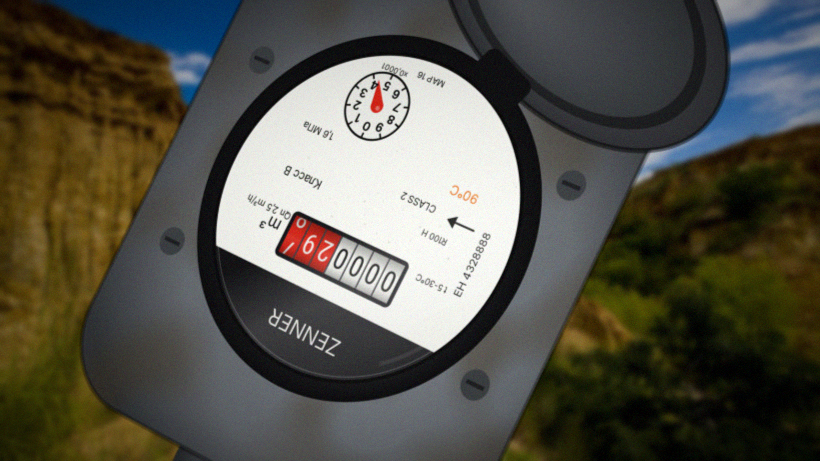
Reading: 0.2974 m³
